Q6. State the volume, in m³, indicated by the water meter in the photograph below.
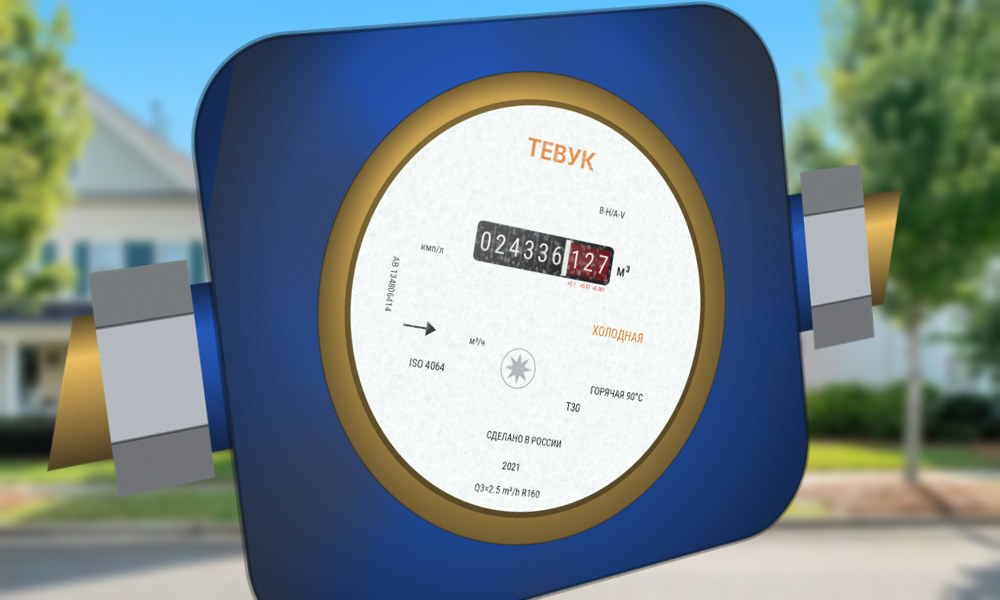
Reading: 24336.127 m³
